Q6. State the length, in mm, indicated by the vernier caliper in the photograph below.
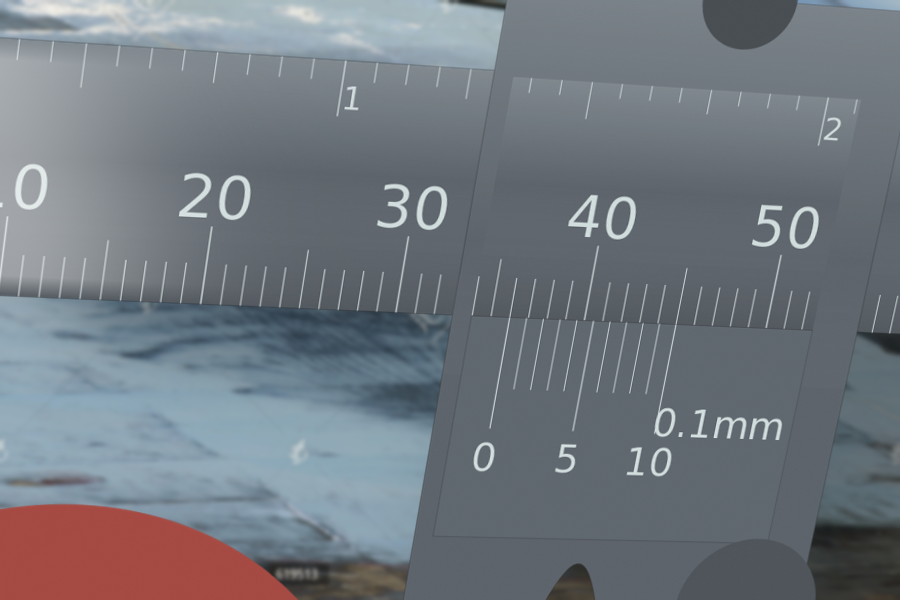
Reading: 36.0 mm
